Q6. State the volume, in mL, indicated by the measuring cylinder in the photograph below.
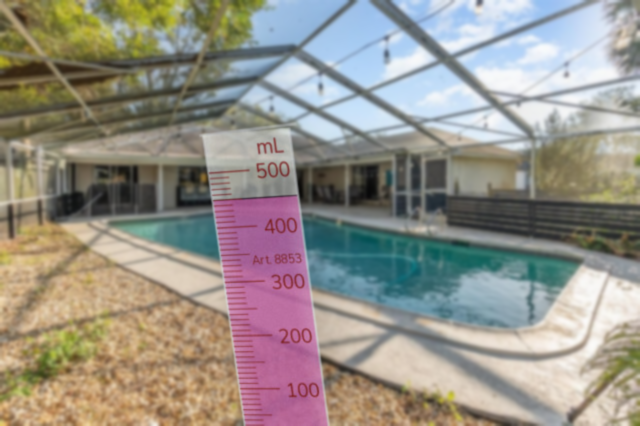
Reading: 450 mL
